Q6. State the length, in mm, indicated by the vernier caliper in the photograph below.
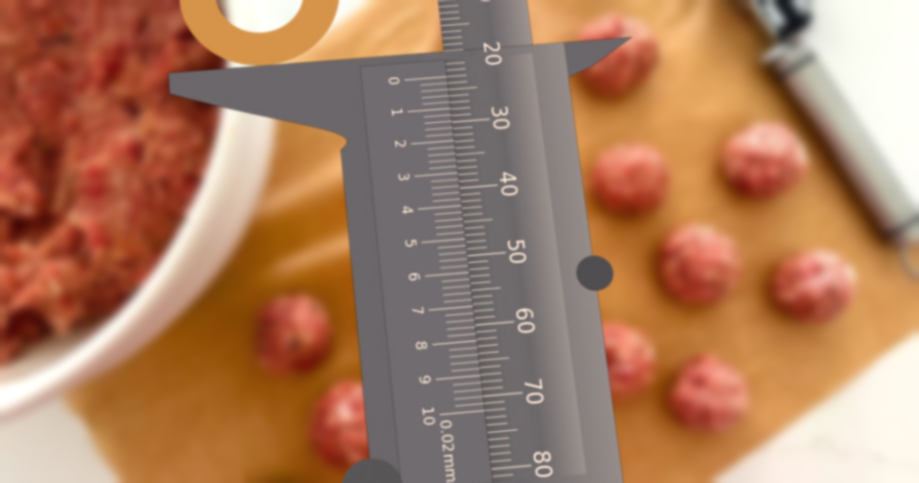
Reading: 23.0 mm
